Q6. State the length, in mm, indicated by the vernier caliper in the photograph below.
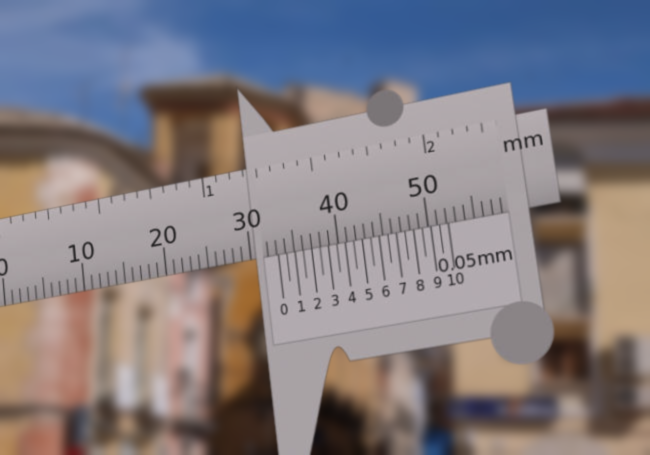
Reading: 33.2 mm
